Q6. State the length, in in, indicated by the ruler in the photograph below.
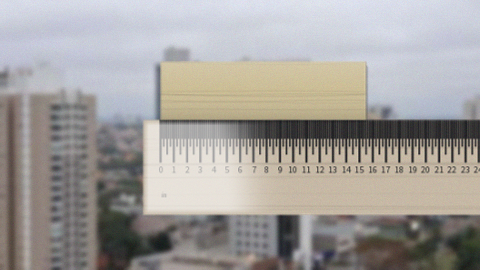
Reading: 15.5 in
